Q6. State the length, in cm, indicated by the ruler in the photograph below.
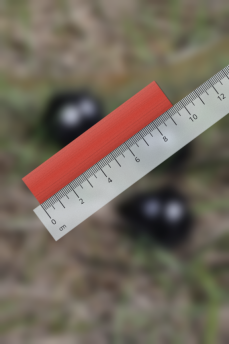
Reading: 9.5 cm
